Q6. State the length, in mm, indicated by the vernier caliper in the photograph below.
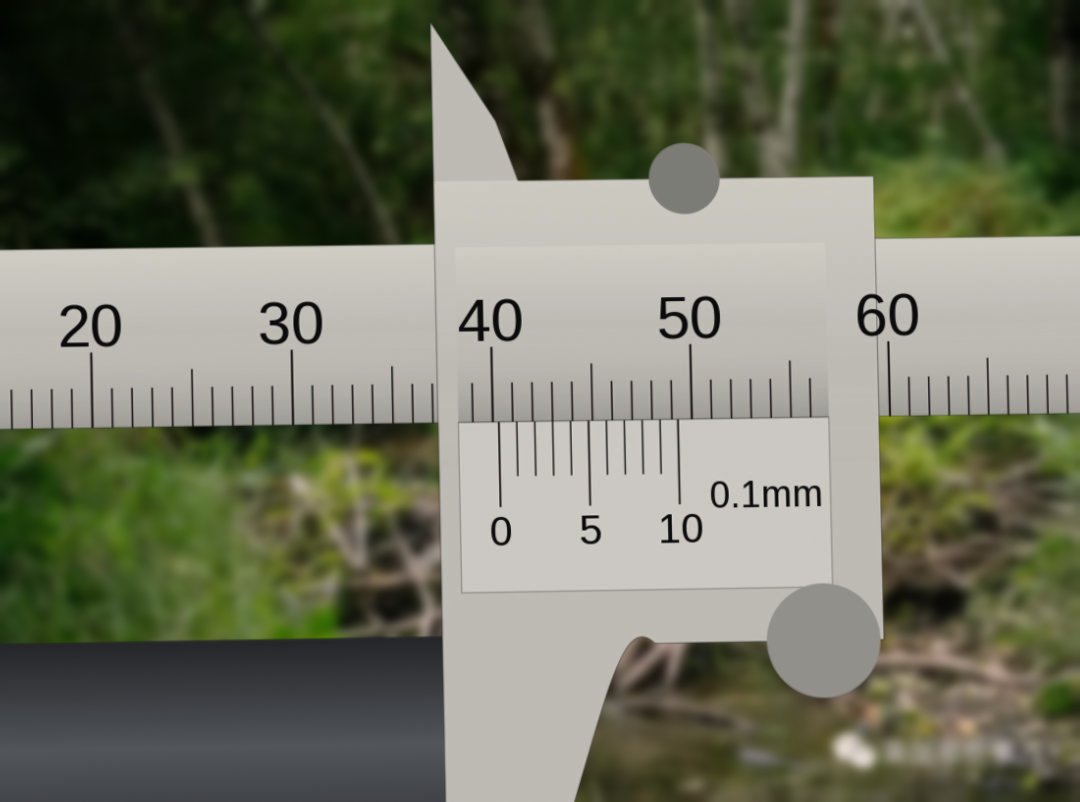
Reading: 40.3 mm
